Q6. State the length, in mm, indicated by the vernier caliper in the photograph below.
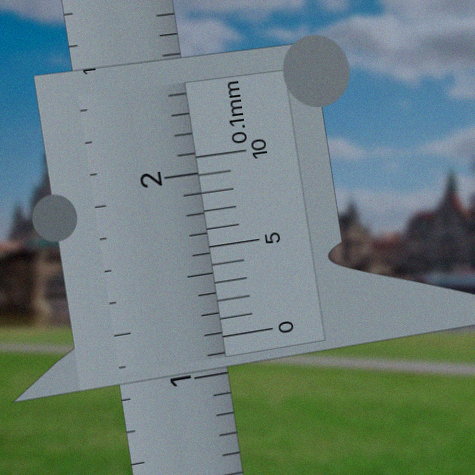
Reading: 11.8 mm
